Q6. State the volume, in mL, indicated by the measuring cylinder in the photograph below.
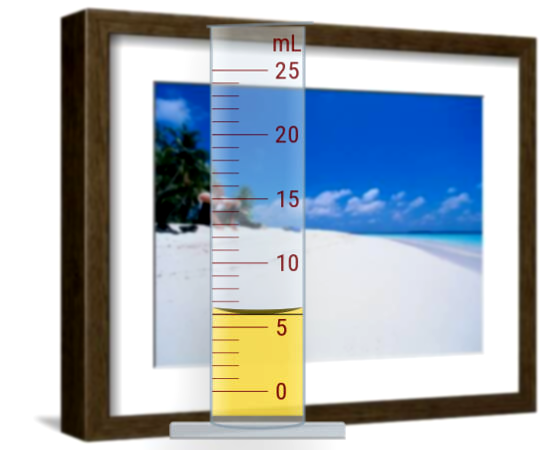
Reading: 6 mL
